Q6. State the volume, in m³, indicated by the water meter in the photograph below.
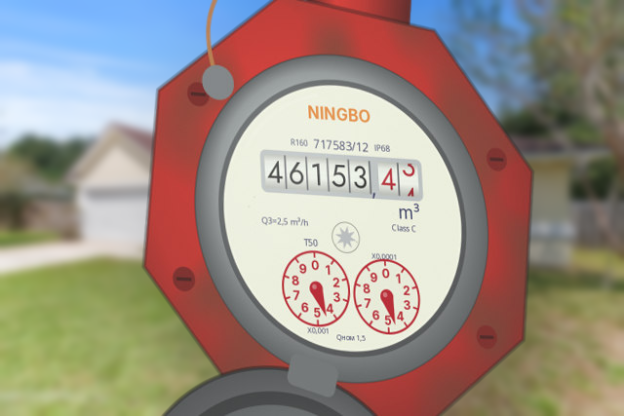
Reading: 46153.4344 m³
